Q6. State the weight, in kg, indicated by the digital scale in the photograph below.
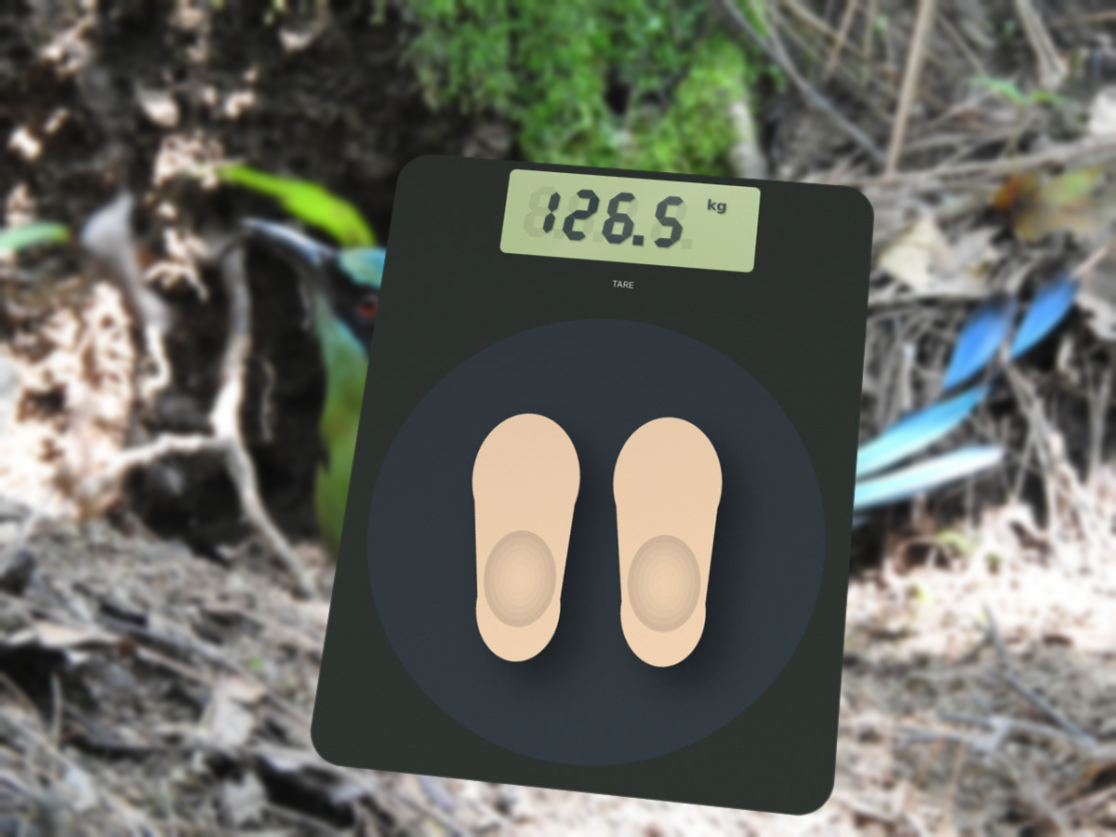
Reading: 126.5 kg
